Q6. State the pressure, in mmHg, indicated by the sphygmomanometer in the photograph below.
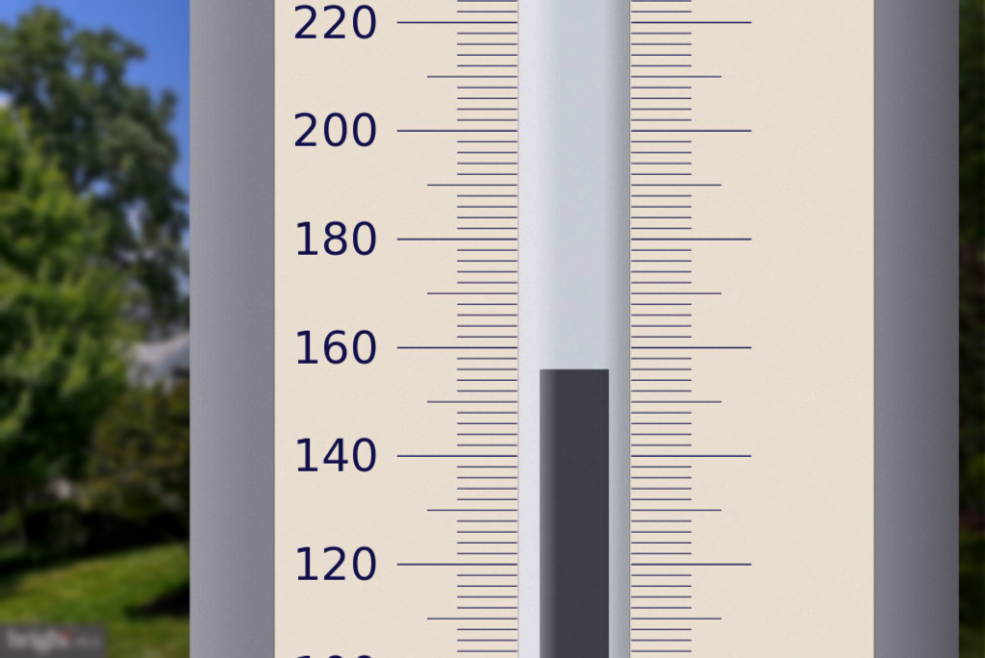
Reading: 156 mmHg
